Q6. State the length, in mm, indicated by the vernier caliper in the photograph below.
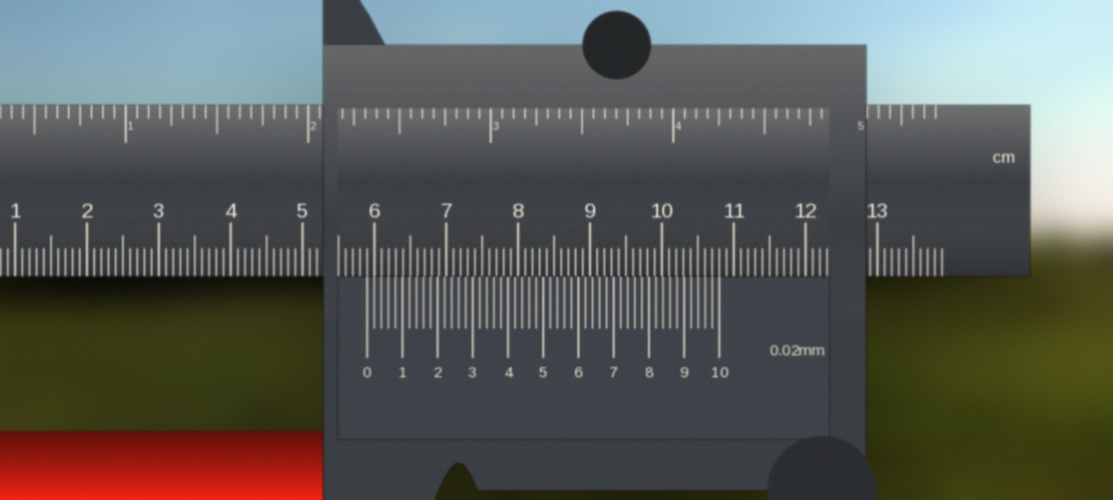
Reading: 59.0 mm
